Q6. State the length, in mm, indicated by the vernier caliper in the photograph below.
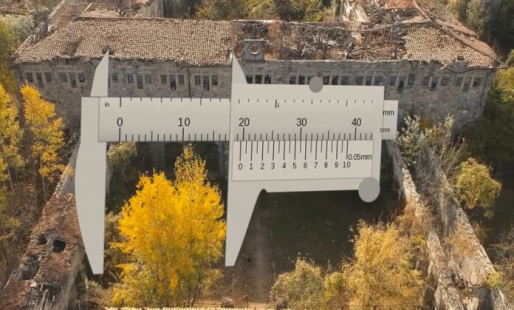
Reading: 19.6 mm
